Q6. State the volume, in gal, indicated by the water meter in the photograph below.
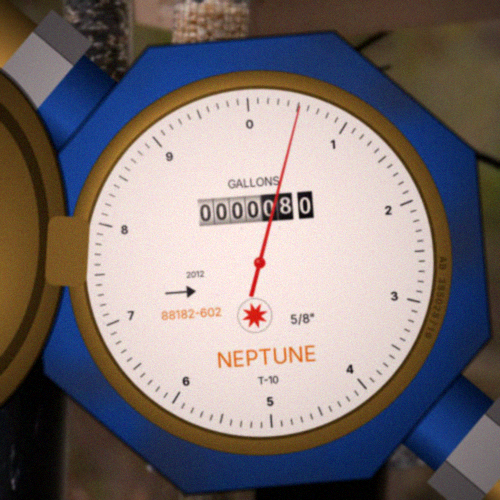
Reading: 80.5 gal
